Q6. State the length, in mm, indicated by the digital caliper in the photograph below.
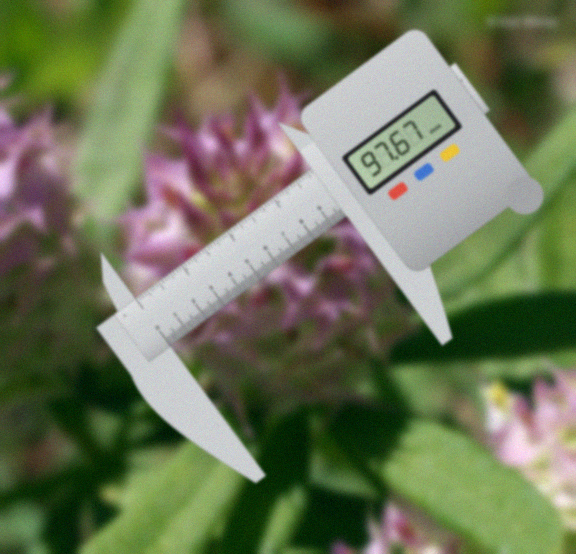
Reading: 97.67 mm
